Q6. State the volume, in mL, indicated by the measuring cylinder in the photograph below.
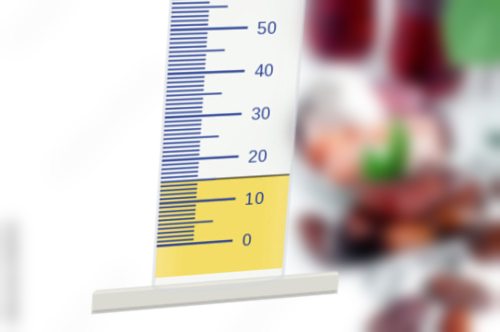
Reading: 15 mL
